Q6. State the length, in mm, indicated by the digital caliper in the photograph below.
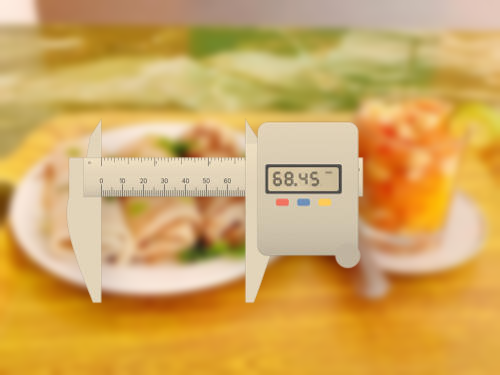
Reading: 68.45 mm
